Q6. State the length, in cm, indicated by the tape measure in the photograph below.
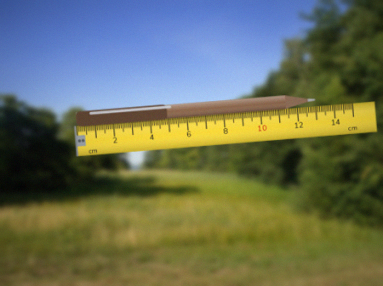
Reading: 13 cm
